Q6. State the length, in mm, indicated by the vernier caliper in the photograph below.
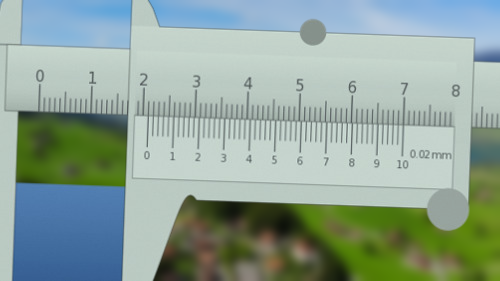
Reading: 21.0 mm
